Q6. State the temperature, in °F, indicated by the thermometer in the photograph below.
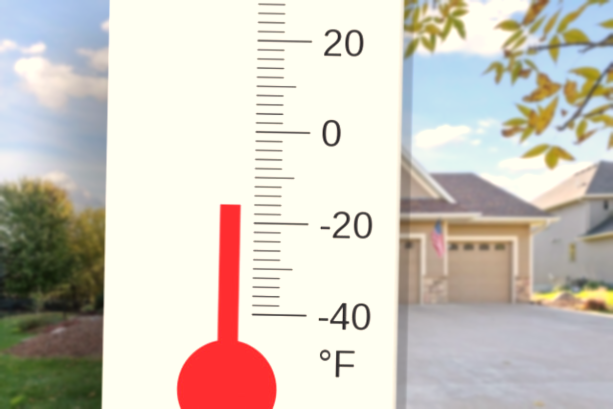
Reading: -16 °F
